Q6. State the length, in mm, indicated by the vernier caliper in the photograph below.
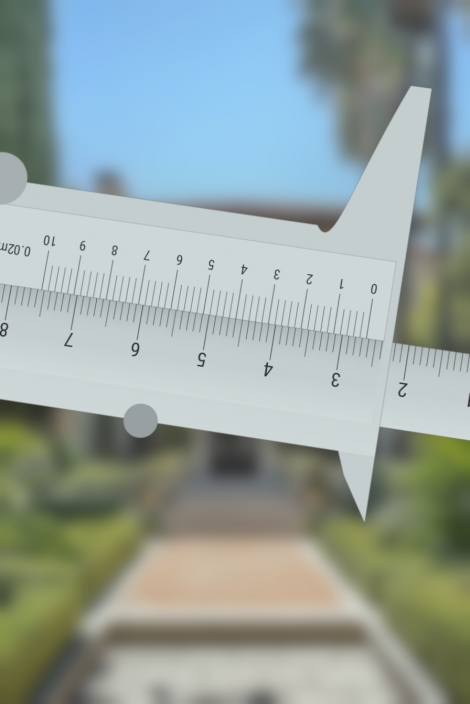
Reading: 26.4 mm
